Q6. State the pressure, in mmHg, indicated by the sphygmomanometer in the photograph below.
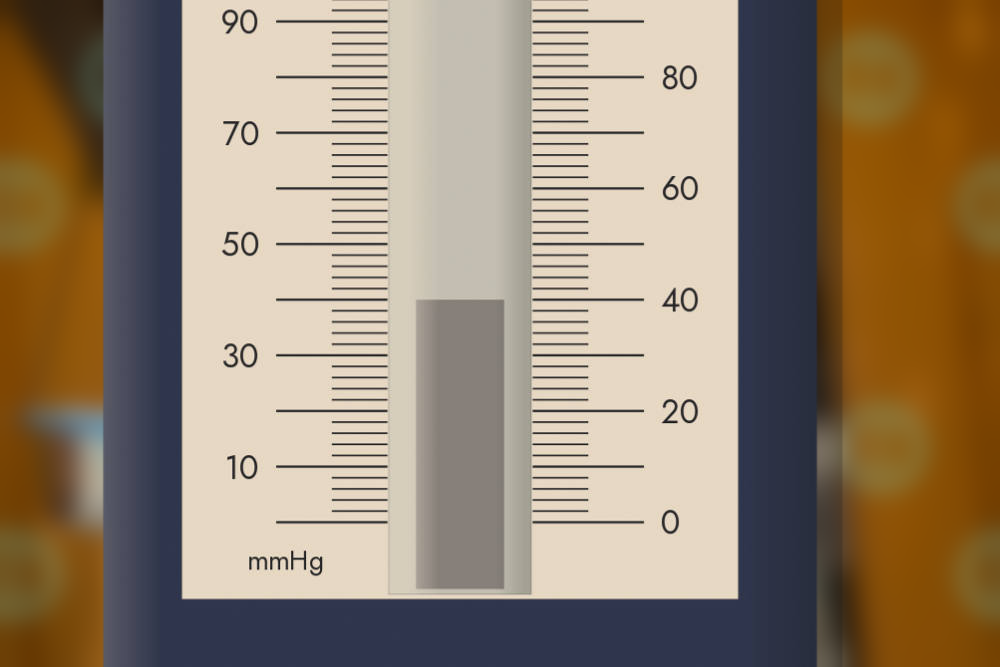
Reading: 40 mmHg
